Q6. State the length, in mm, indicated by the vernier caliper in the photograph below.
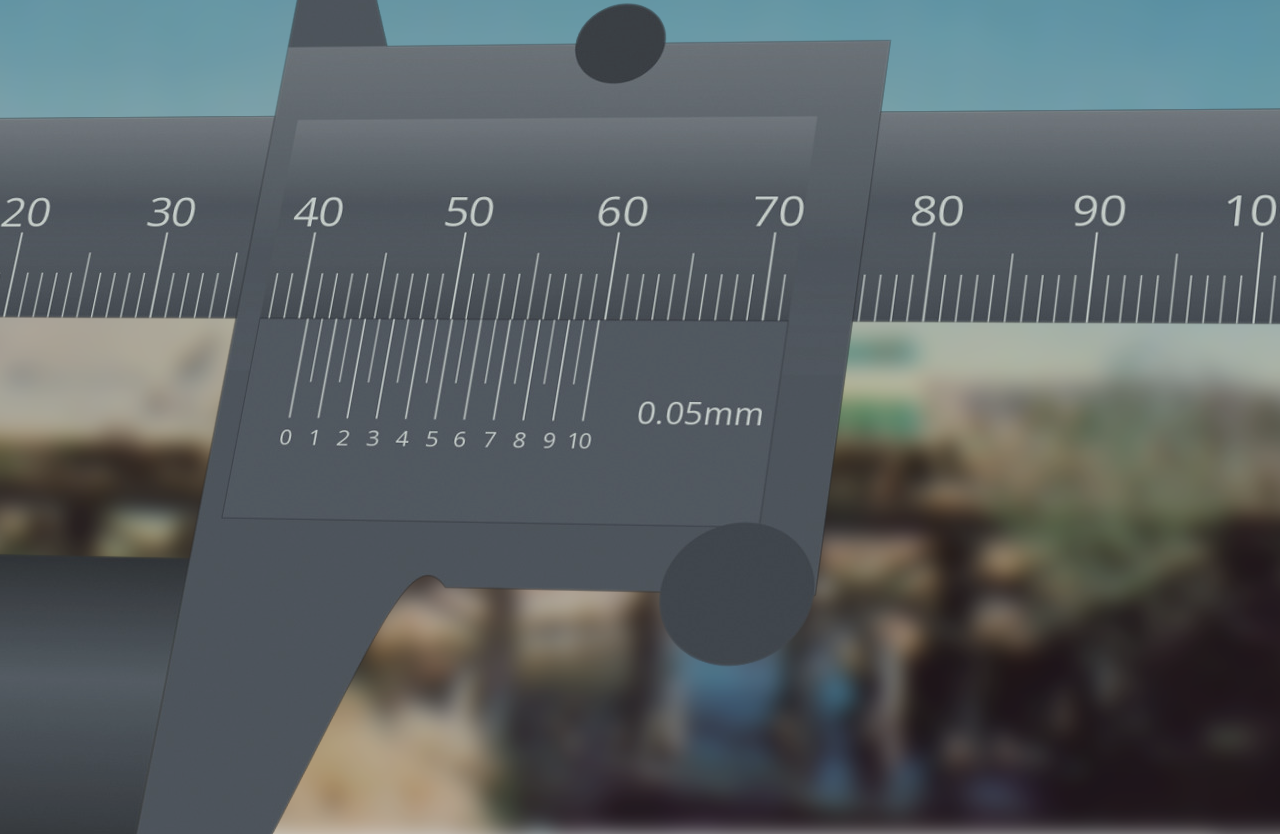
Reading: 40.6 mm
